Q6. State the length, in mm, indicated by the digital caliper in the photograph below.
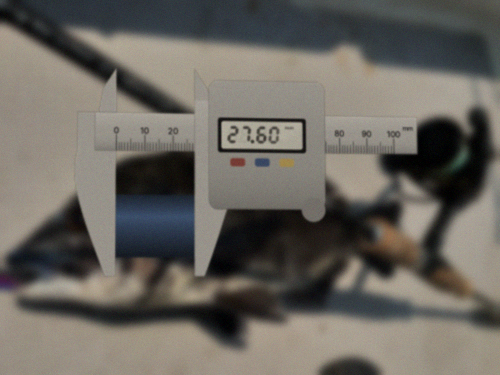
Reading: 27.60 mm
